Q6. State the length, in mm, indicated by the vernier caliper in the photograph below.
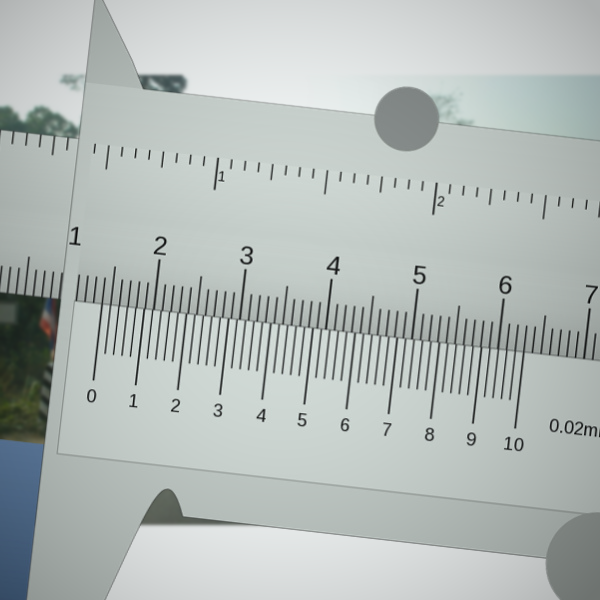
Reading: 14.0 mm
